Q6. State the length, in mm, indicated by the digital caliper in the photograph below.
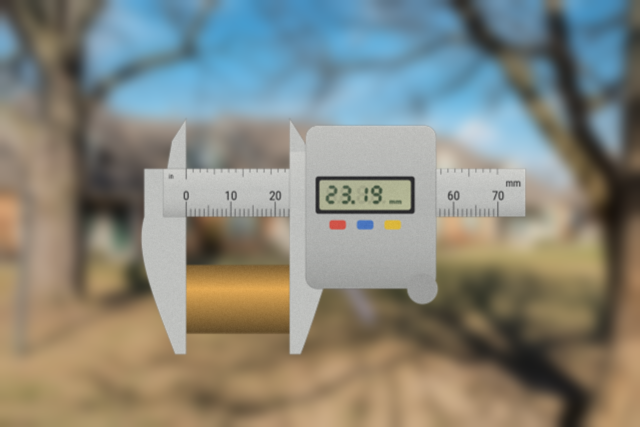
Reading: 23.19 mm
